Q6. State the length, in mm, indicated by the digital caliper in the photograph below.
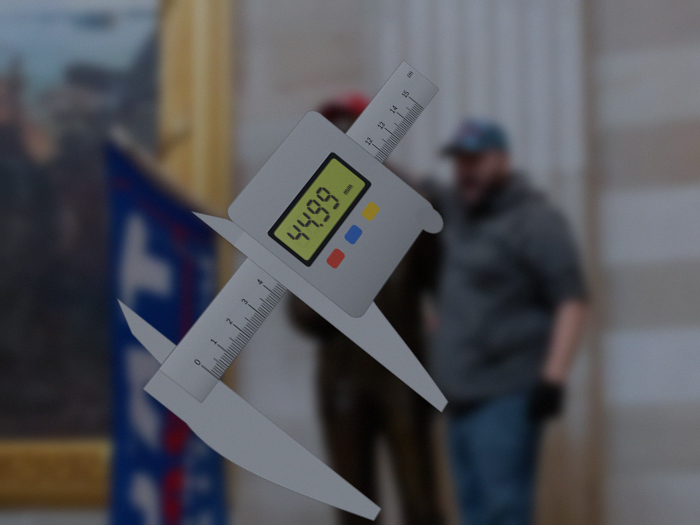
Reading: 44.99 mm
